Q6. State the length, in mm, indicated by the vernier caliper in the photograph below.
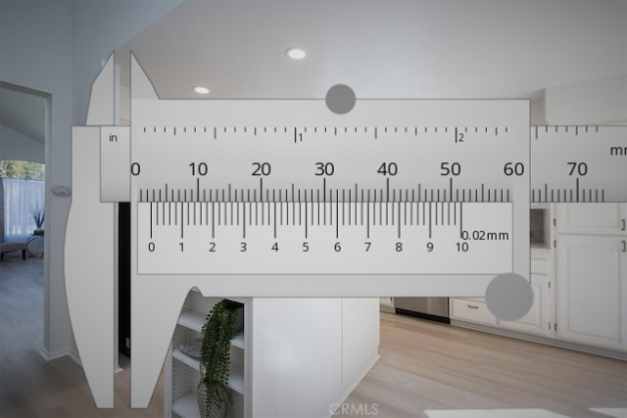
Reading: 2.6 mm
